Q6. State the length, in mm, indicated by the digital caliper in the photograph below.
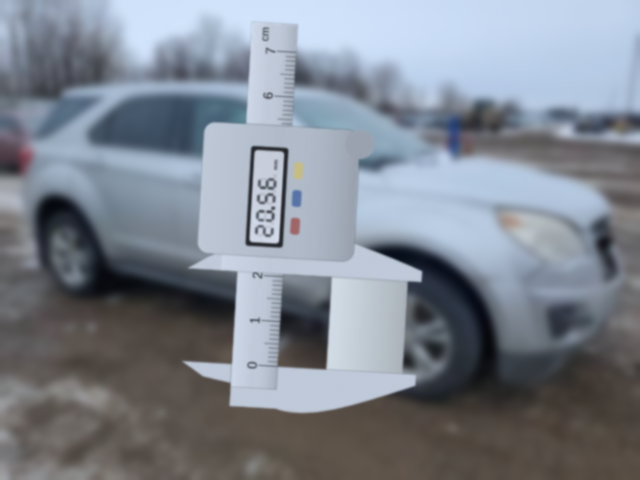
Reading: 20.56 mm
